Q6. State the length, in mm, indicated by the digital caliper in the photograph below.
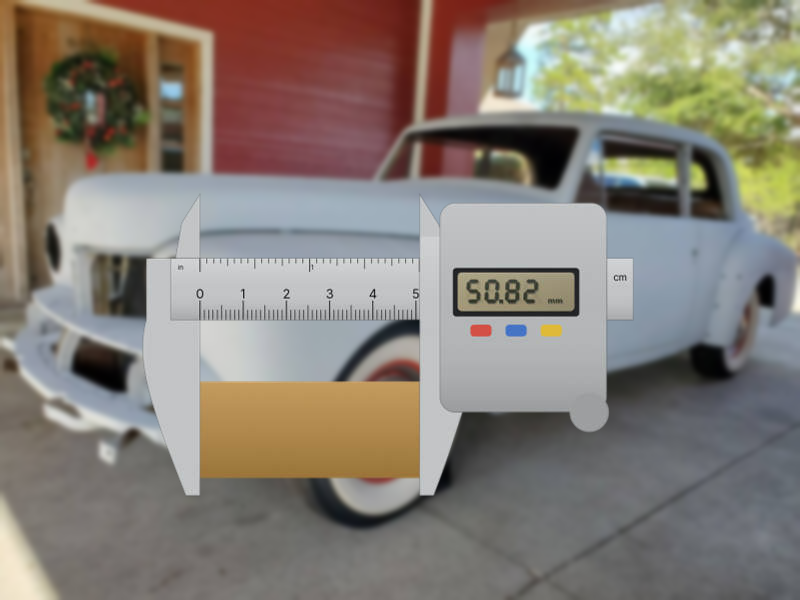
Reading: 50.82 mm
